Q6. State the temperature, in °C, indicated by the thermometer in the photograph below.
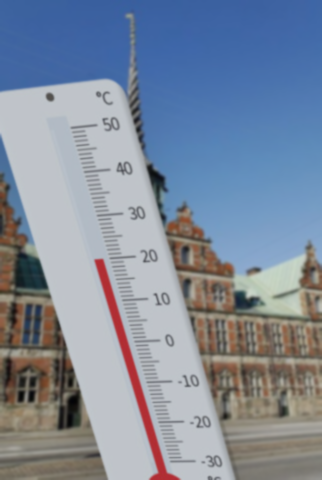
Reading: 20 °C
